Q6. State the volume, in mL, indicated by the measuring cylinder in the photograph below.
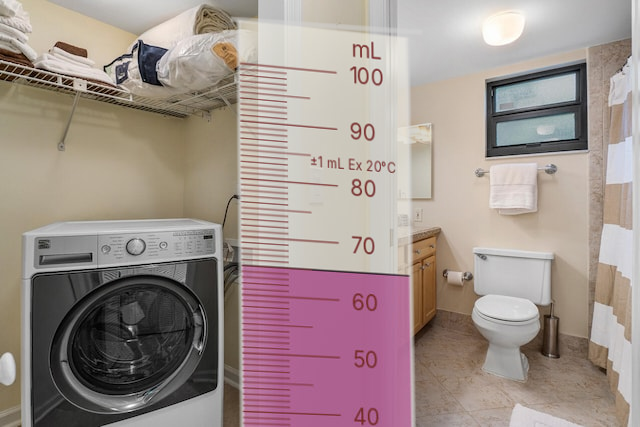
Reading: 65 mL
